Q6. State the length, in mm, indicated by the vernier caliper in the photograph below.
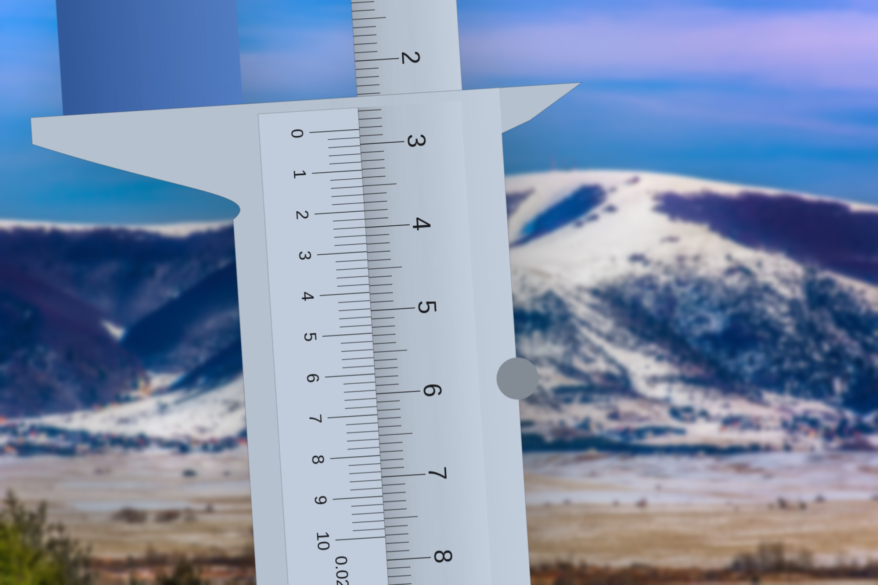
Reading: 28.2 mm
